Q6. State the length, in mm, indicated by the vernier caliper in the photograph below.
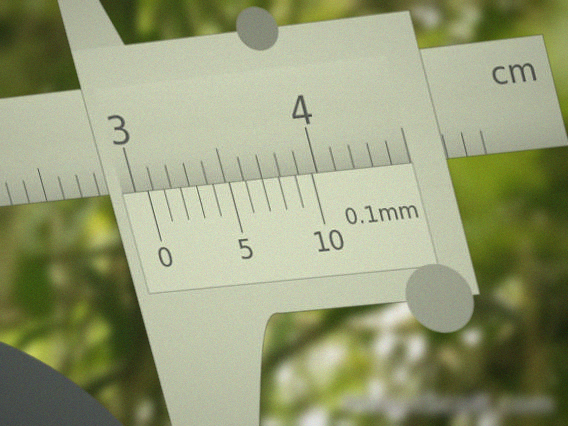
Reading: 30.7 mm
